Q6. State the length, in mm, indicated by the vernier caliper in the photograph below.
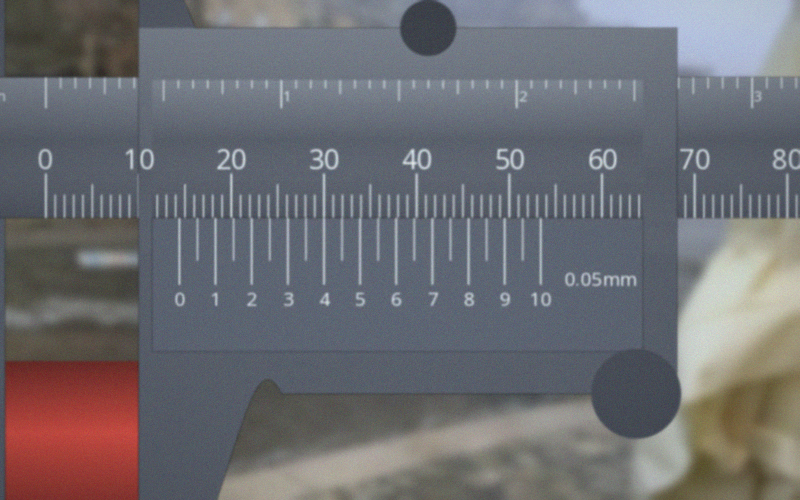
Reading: 14.4 mm
